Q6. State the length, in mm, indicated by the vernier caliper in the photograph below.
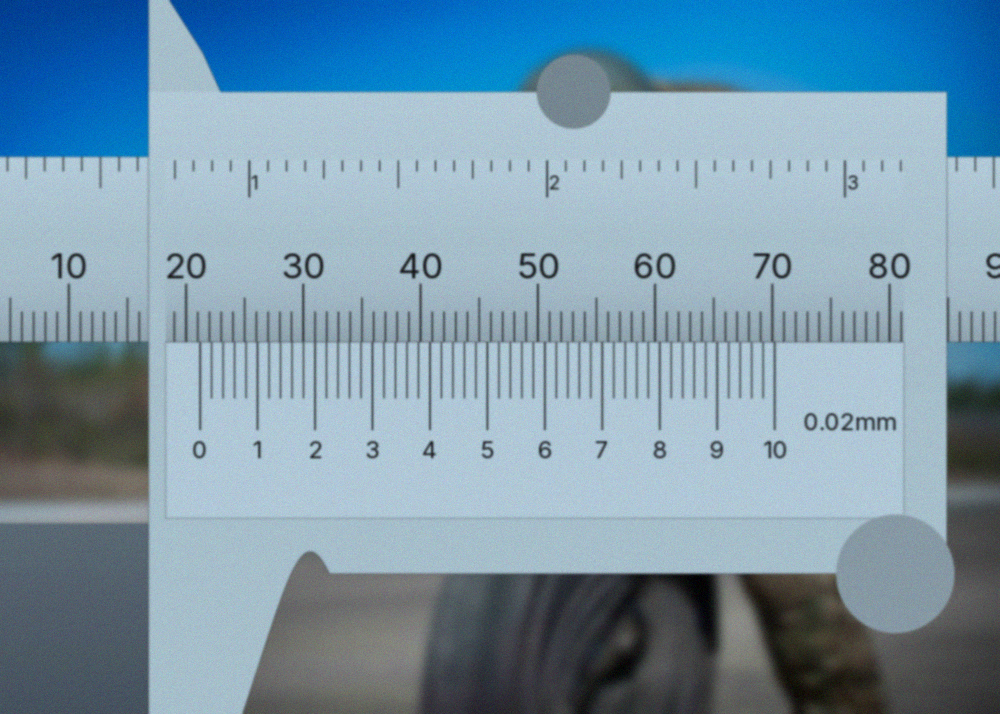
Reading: 21.2 mm
